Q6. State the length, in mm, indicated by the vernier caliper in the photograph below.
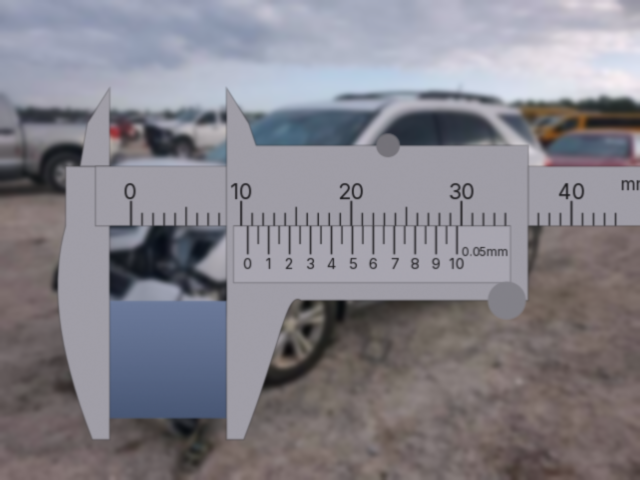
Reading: 10.6 mm
